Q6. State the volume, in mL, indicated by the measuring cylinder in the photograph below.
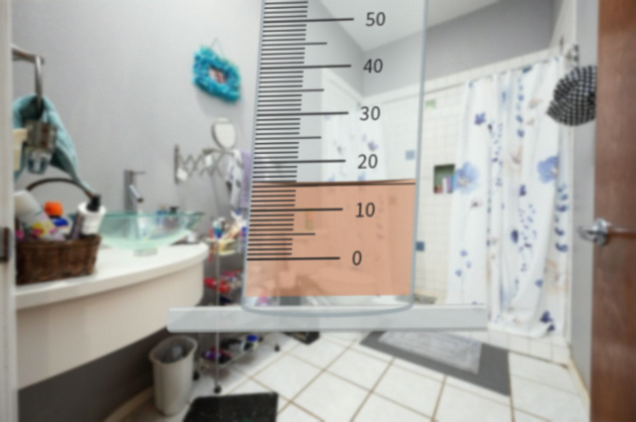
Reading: 15 mL
